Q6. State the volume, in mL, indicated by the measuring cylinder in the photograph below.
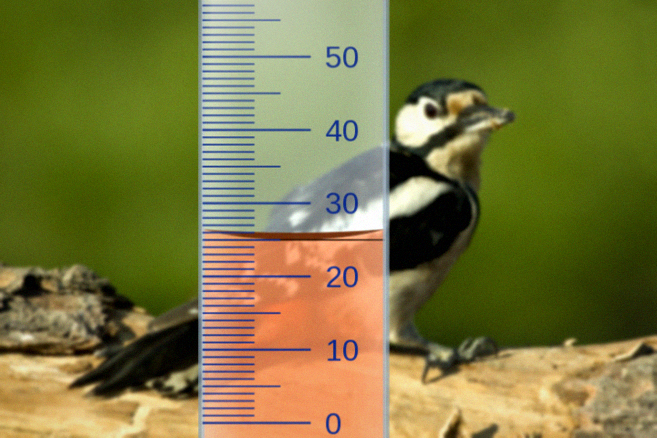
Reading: 25 mL
